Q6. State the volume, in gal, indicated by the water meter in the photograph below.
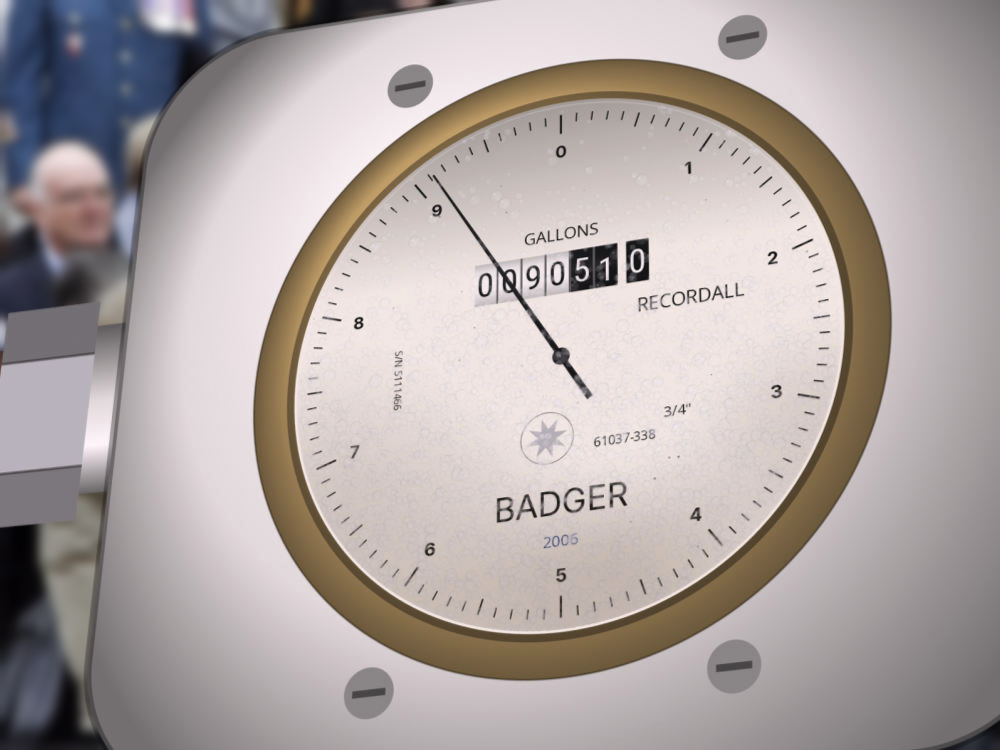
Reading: 90509.1 gal
